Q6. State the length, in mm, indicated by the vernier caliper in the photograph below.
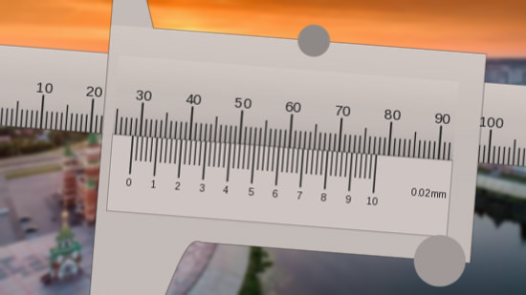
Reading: 28.5 mm
